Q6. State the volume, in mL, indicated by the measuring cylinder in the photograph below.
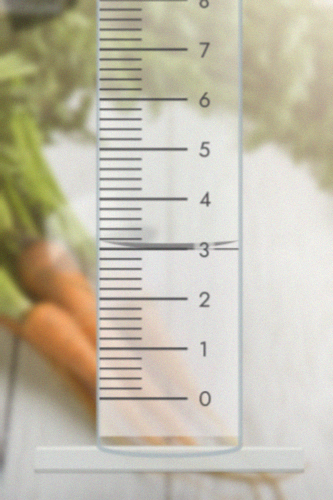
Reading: 3 mL
